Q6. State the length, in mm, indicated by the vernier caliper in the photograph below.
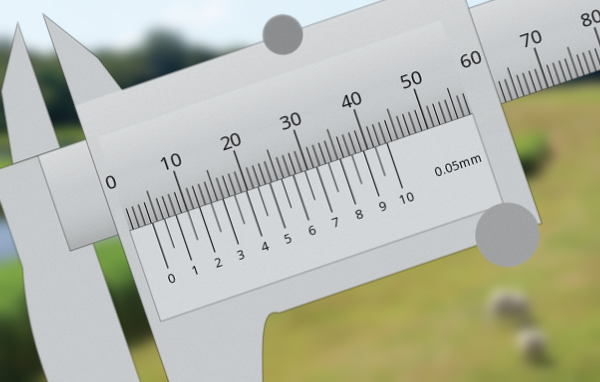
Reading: 4.2 mm
